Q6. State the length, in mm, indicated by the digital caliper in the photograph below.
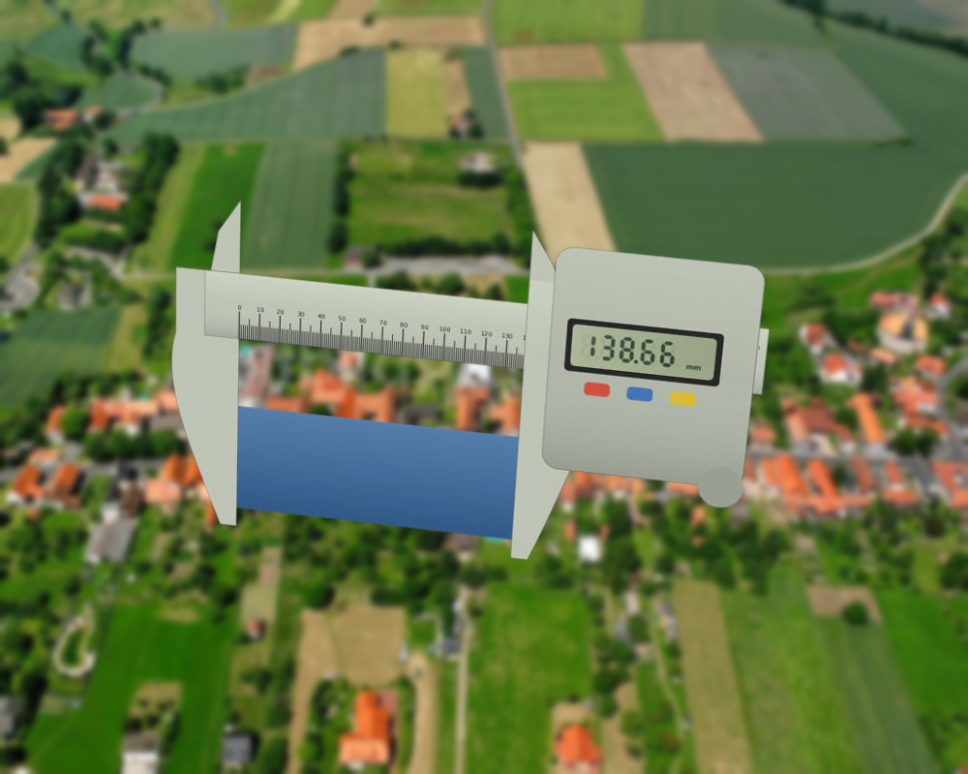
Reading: 138.66 mm
